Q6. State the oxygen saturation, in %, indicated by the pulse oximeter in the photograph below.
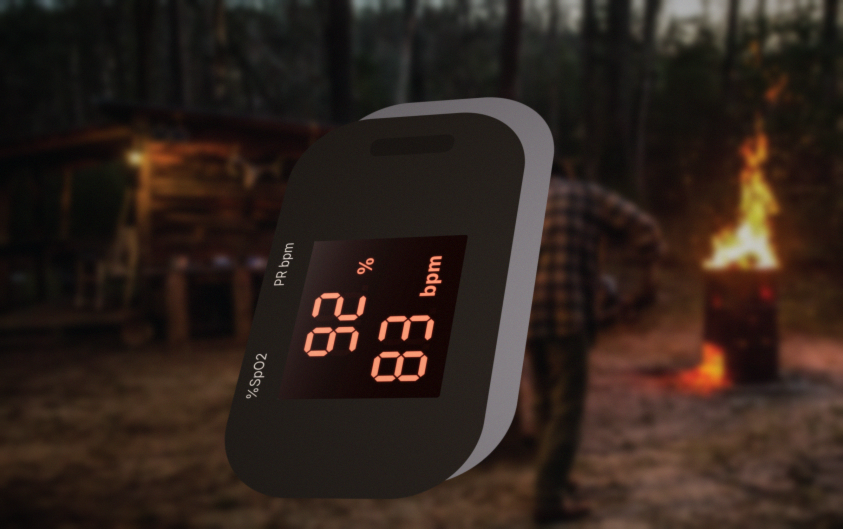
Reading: 92 %
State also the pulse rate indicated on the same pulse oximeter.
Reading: 83 bpm
